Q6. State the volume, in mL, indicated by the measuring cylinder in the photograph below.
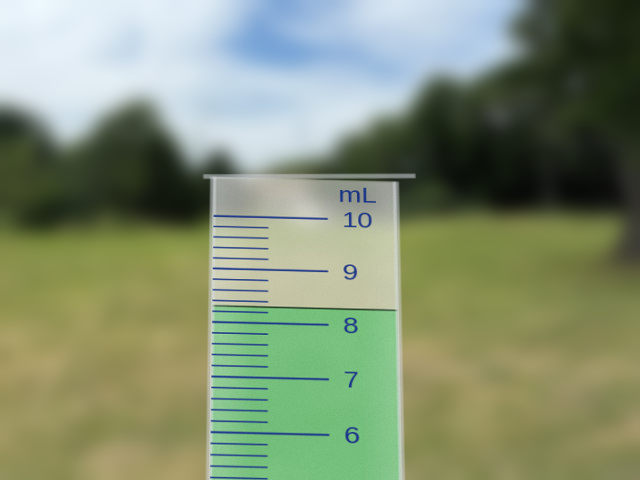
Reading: 8.3 mL
